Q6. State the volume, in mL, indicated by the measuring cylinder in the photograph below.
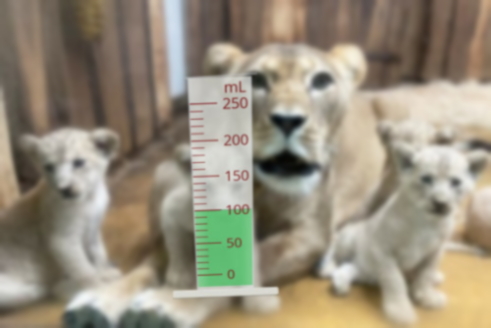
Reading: 100 mL
